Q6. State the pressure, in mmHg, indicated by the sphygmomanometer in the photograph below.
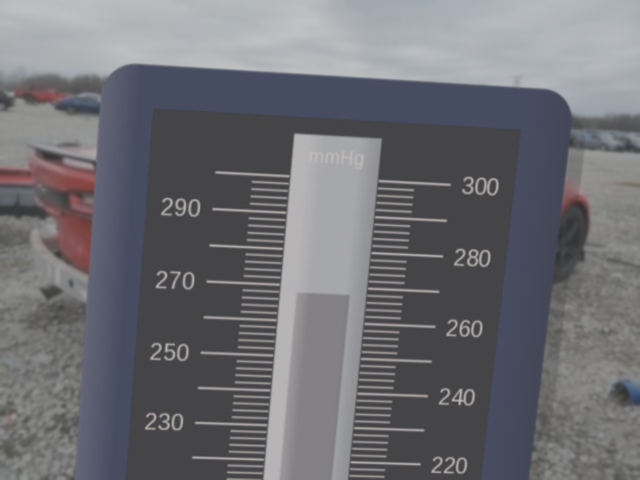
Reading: 268 mmHg
